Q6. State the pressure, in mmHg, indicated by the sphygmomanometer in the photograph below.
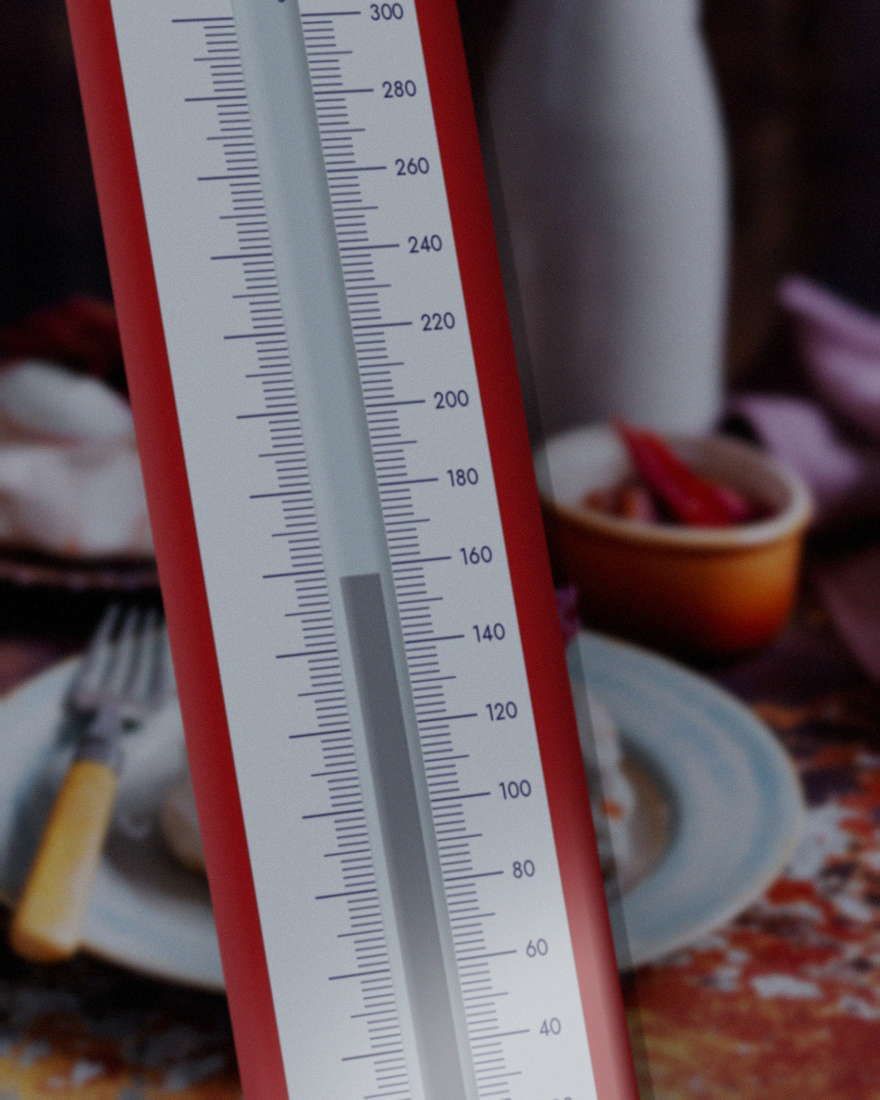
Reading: 158 mmHg
